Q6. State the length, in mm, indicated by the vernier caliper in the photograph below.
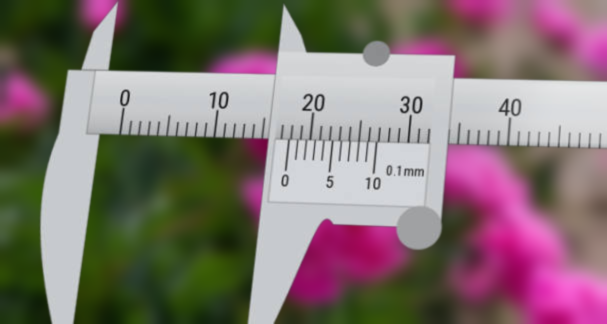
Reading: 17.8 mm
